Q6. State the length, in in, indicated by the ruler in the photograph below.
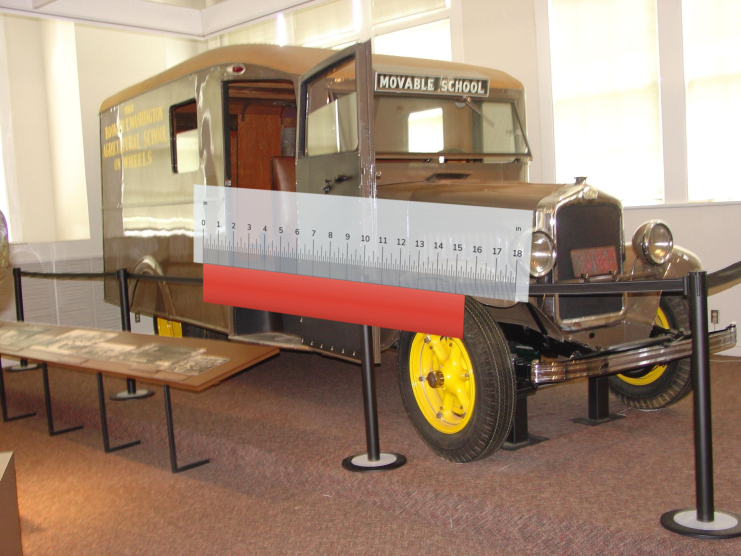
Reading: 15.5 in
